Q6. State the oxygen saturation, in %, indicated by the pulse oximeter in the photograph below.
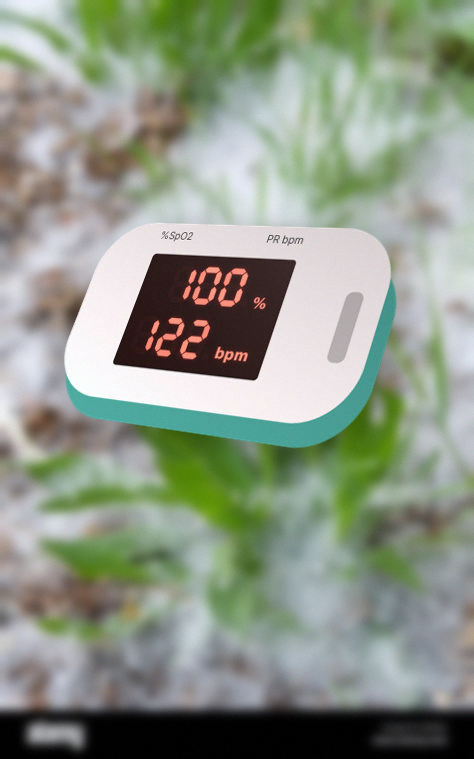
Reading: 100 %
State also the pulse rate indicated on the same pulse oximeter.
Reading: 122 bpm
